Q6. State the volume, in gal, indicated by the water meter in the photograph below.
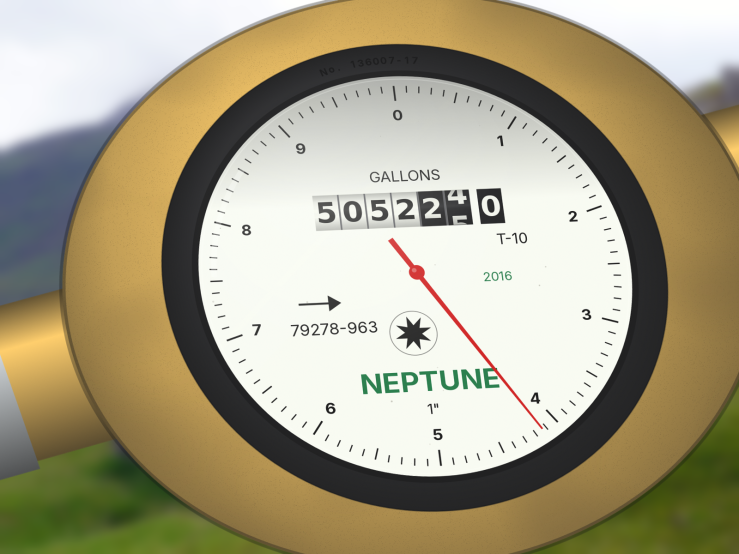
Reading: 5052244.1 gal
